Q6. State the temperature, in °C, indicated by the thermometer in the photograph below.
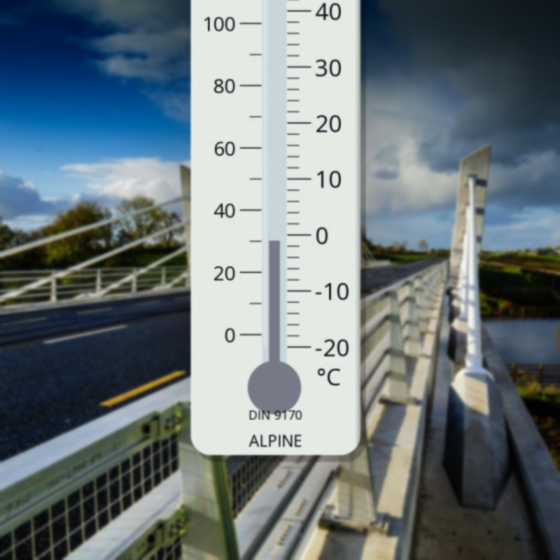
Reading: -1 °C
